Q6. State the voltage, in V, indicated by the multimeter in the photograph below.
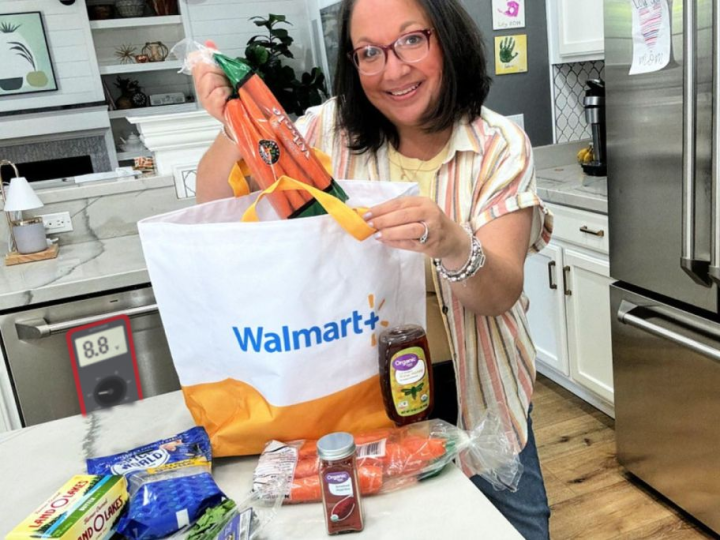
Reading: 8.8 V
